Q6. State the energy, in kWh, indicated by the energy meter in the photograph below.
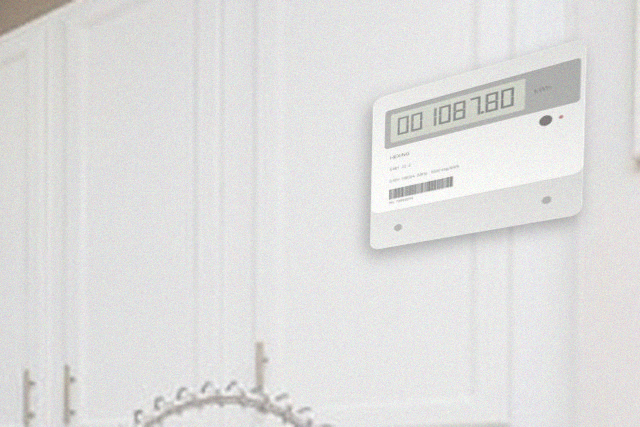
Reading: 1087.80 kWh
